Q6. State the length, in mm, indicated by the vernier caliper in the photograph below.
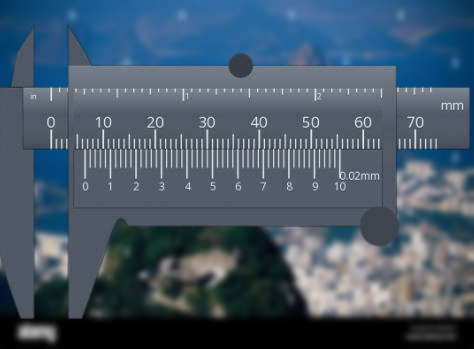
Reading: 6.5 mm
